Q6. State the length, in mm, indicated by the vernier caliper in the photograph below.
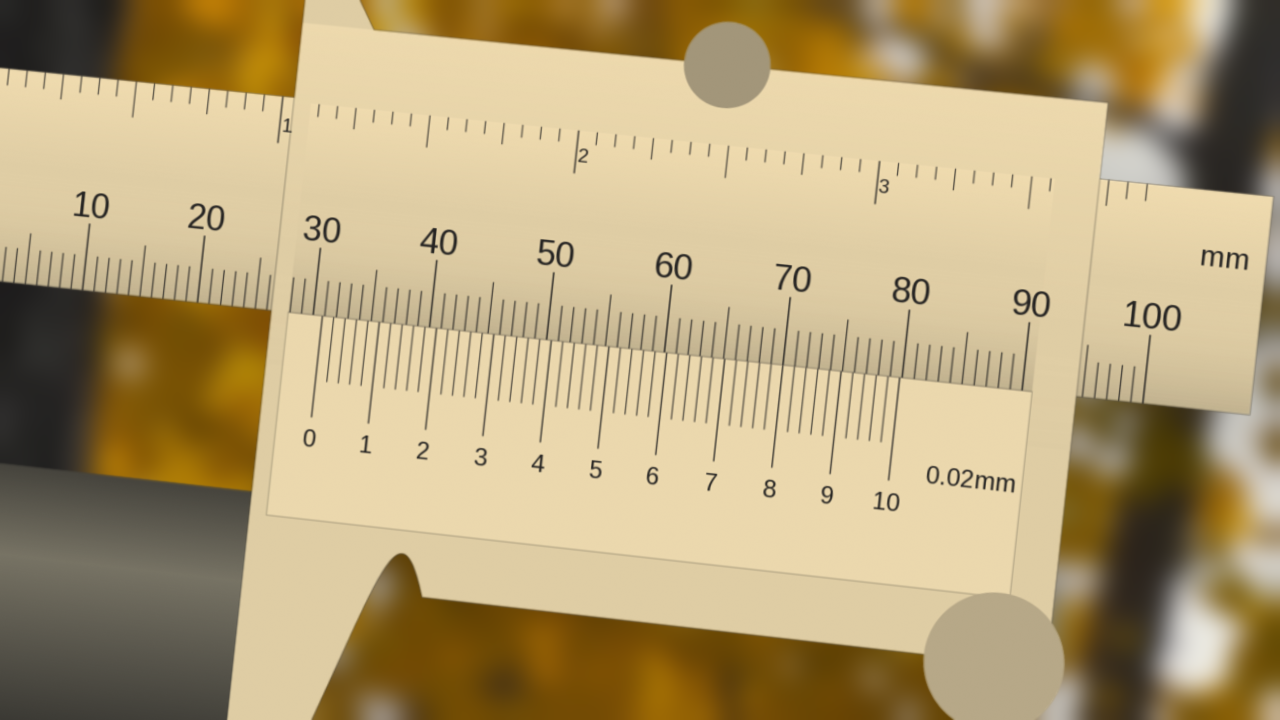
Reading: 30.8 mm
